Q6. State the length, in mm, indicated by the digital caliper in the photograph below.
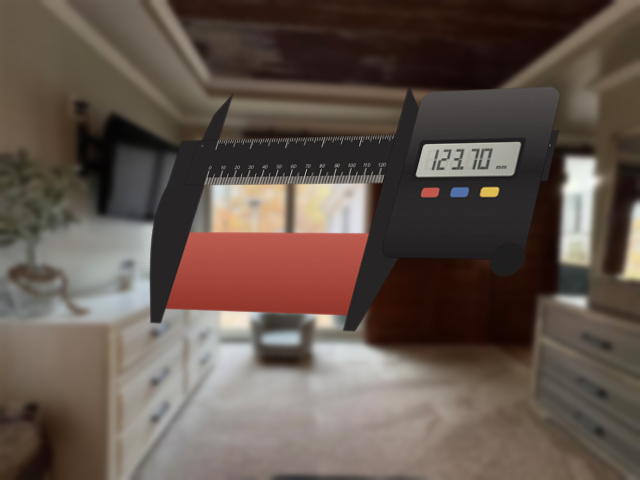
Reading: 123.70 mm
